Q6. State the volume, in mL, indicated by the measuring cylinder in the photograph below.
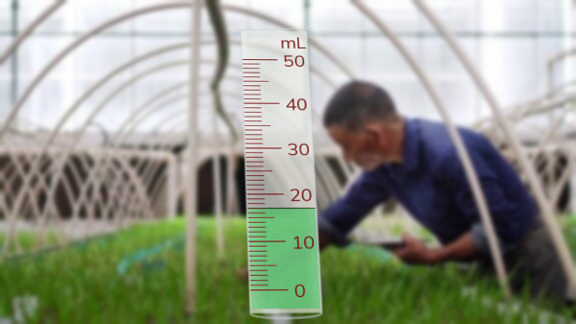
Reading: 17 mL
